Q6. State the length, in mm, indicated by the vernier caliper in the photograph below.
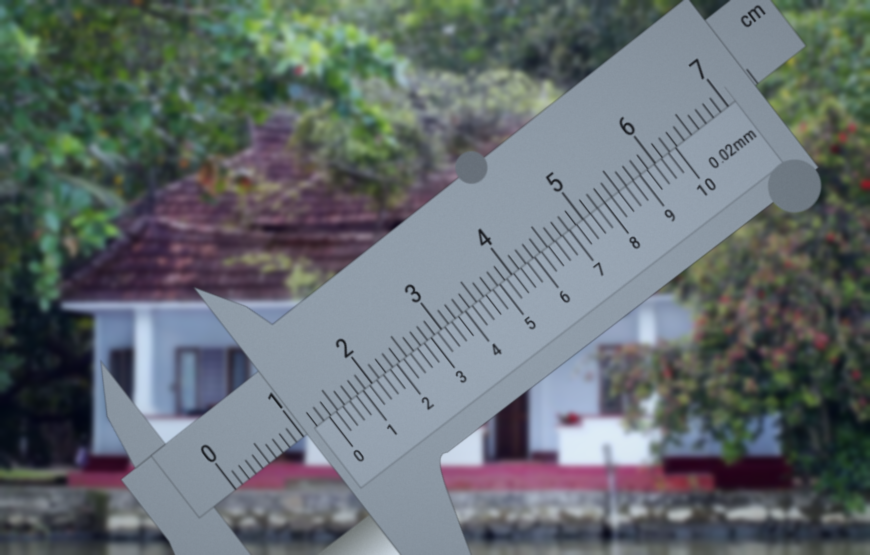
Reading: 13.8 mm
